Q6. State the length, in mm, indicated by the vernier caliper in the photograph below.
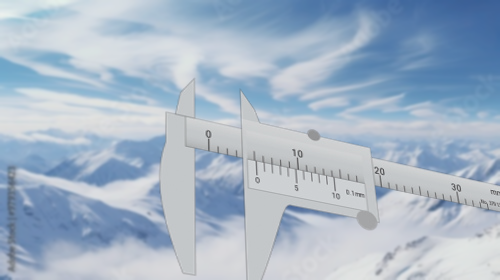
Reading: 5.2 mm
